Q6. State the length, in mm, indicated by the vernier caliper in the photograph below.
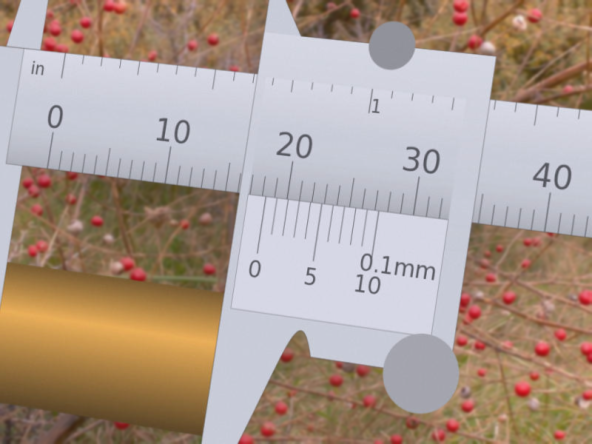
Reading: 18.3 mm
